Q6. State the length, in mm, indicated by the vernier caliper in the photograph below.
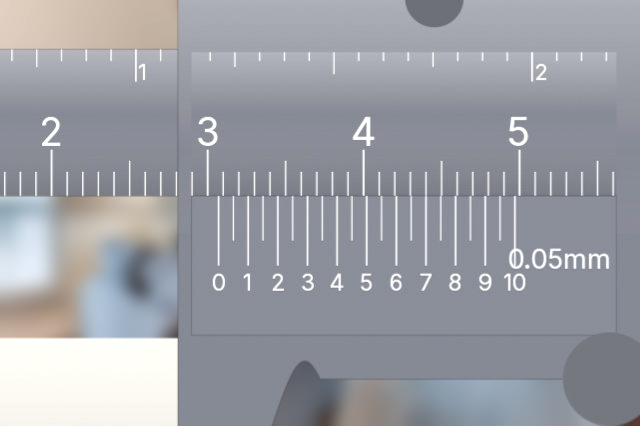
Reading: 30.7 mm
